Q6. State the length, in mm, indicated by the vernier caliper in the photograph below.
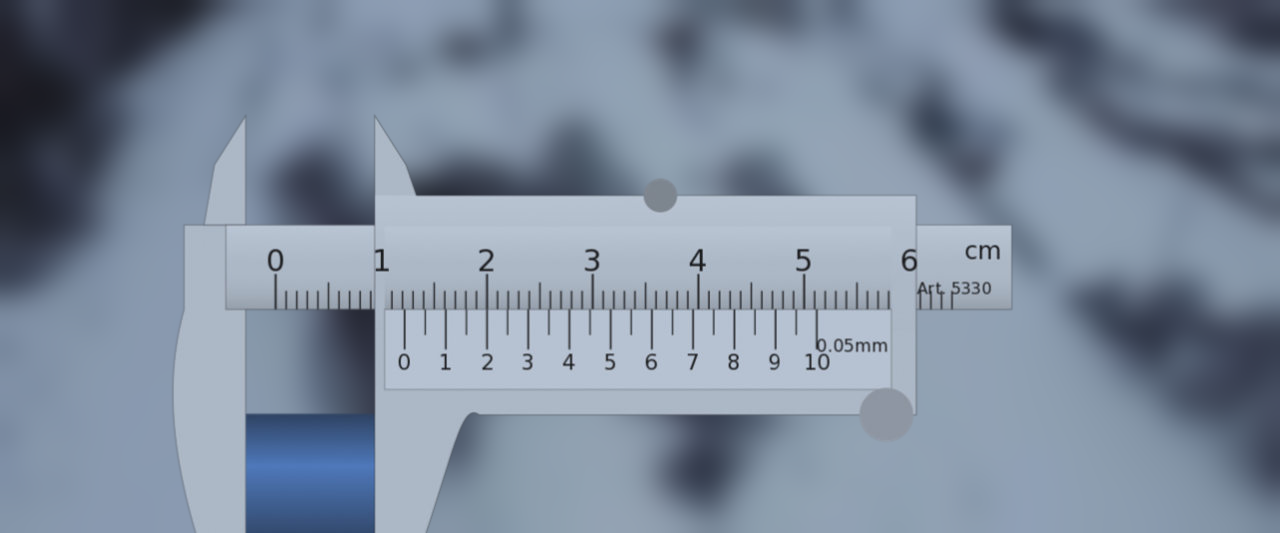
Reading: 12.2 mm
